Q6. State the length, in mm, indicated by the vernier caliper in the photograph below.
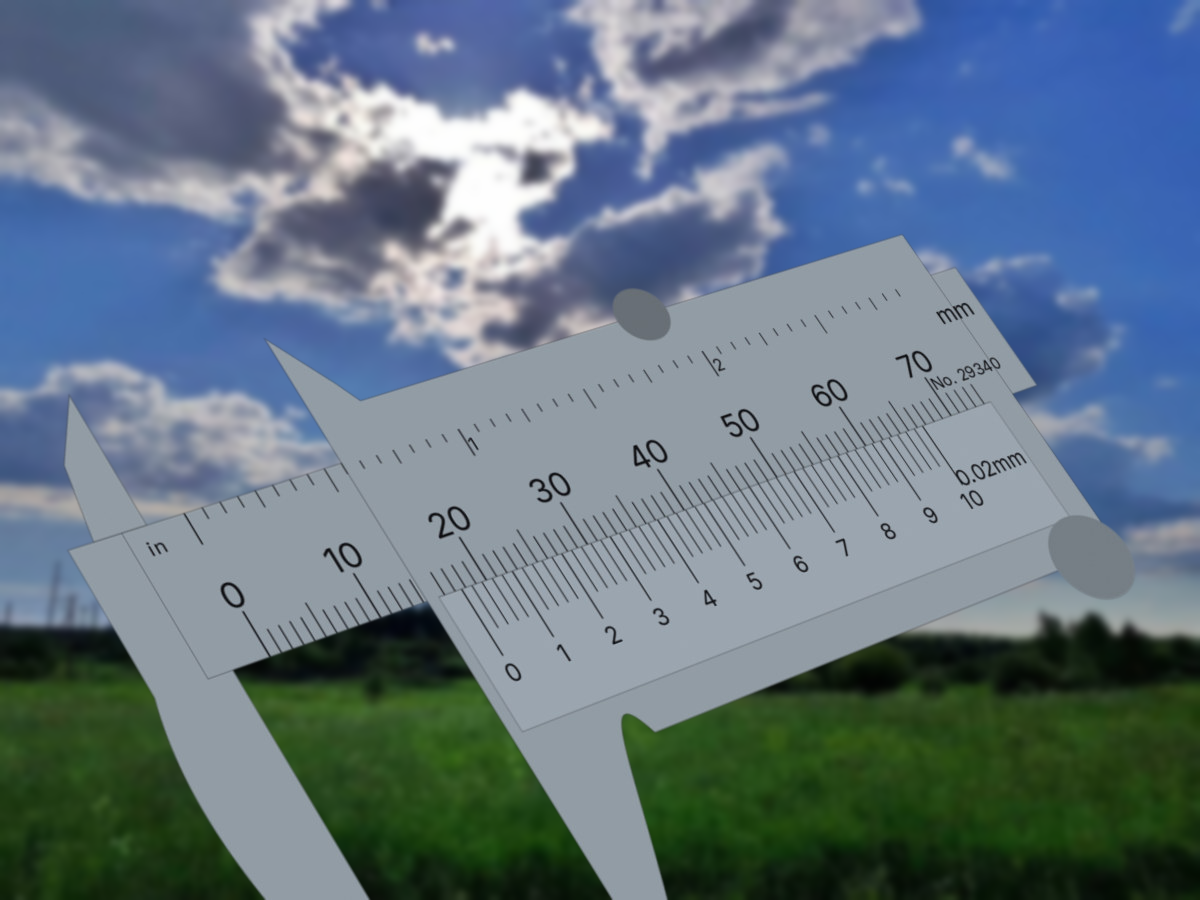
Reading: 17.6 mm
